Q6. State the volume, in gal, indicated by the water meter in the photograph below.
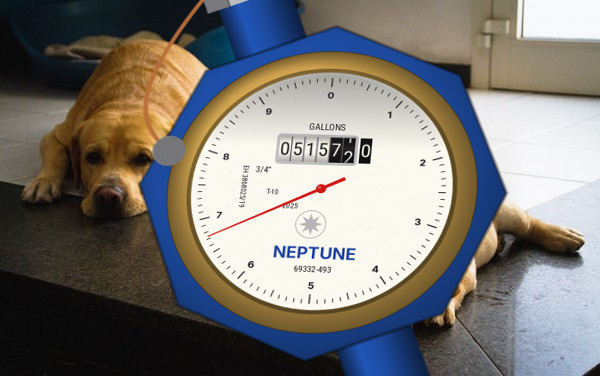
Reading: 515716.7 gal
